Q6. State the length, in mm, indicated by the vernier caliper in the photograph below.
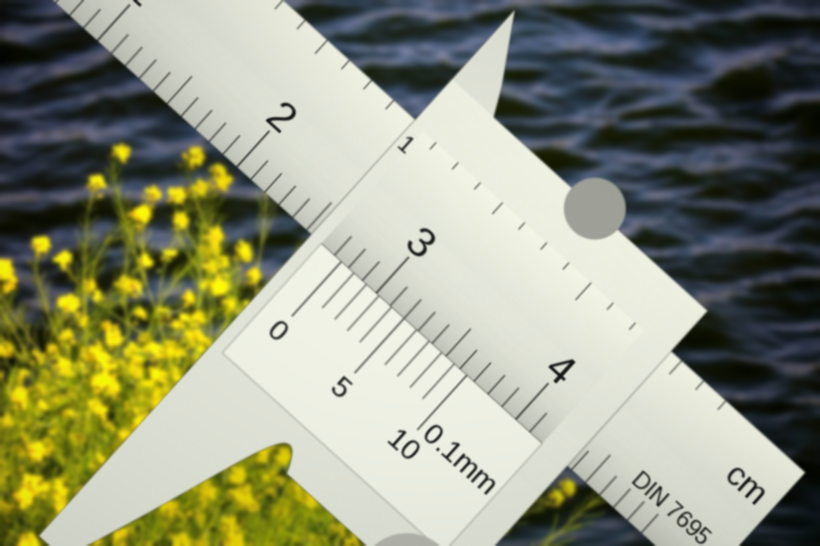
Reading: 27.5 mm
